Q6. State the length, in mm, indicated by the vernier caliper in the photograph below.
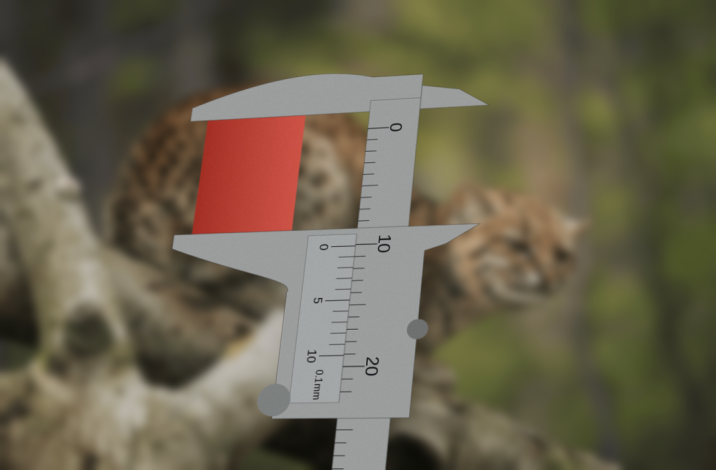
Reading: 10.1 mm
